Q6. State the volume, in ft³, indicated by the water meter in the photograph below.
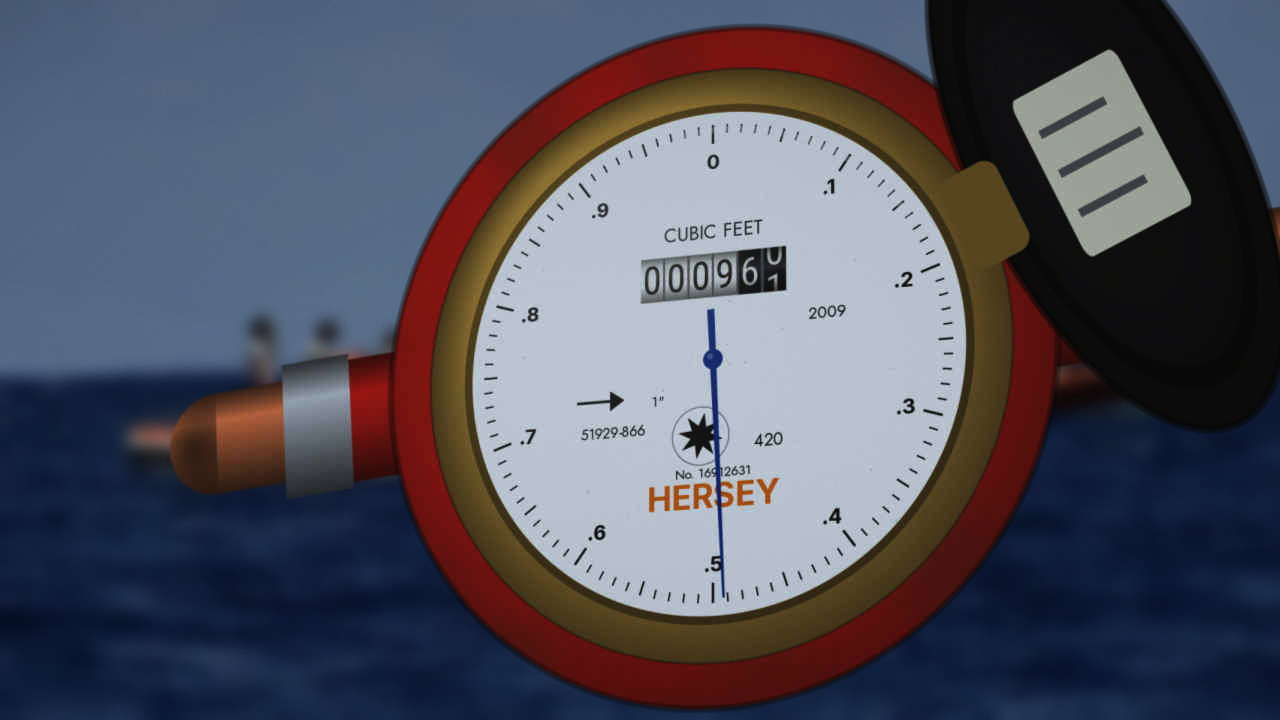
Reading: 960.49 ft³
